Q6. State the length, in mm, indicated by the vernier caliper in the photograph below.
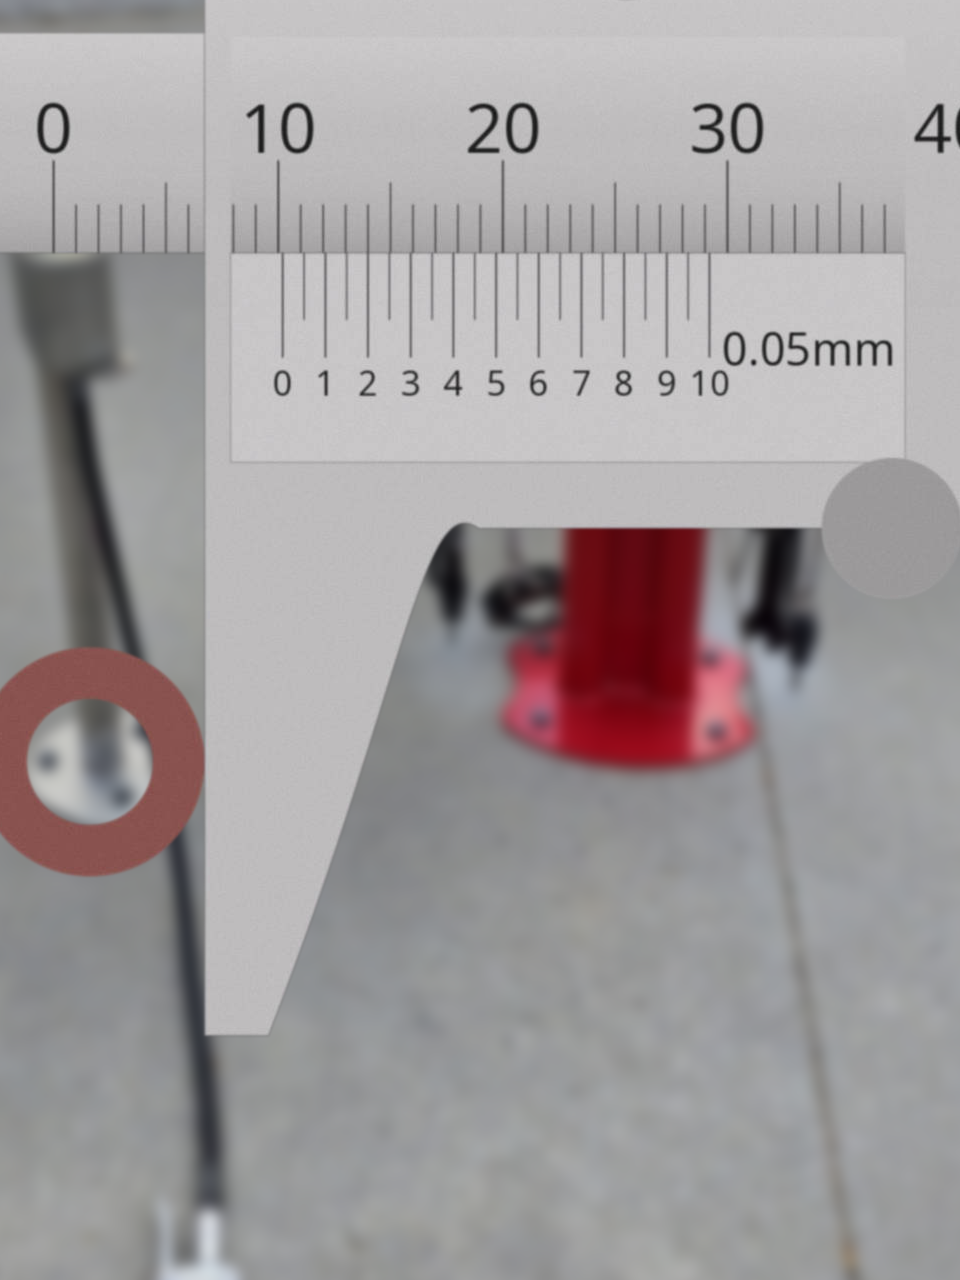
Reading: 10.2 mm
